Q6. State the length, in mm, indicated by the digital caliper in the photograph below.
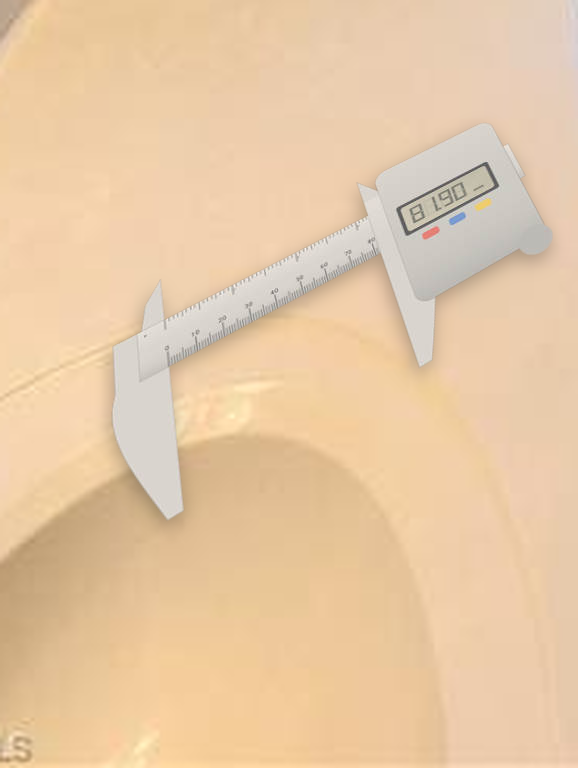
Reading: 81.90 mm
